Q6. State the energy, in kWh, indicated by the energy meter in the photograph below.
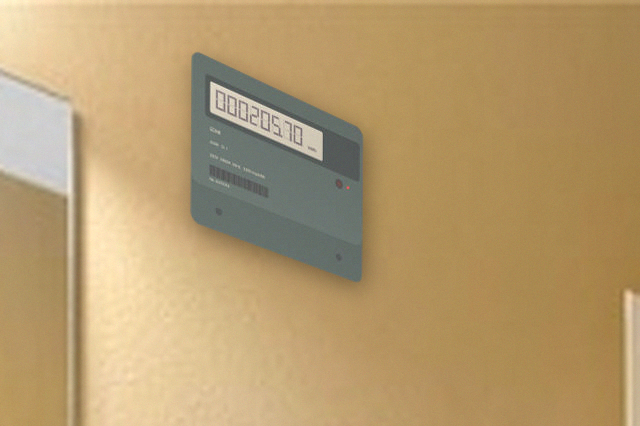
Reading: 205.70 kWh
